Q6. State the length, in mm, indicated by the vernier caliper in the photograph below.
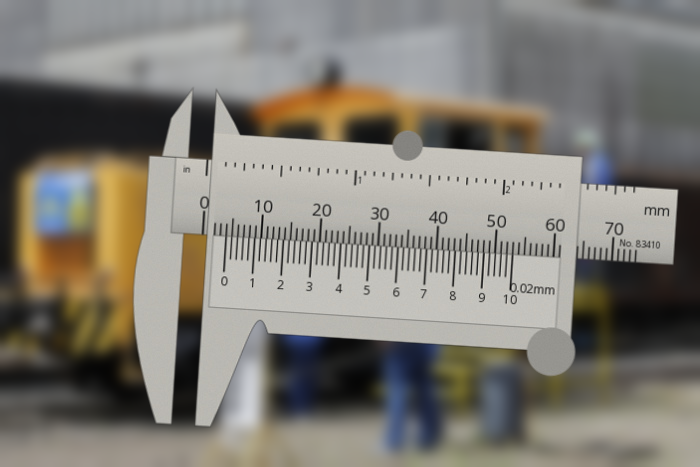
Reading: 4.0 mm
